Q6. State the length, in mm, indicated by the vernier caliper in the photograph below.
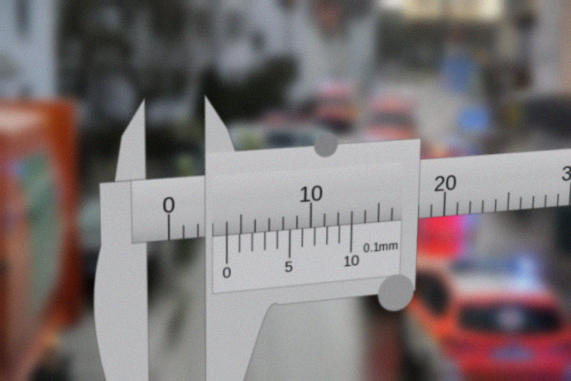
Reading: 4.0 mm
